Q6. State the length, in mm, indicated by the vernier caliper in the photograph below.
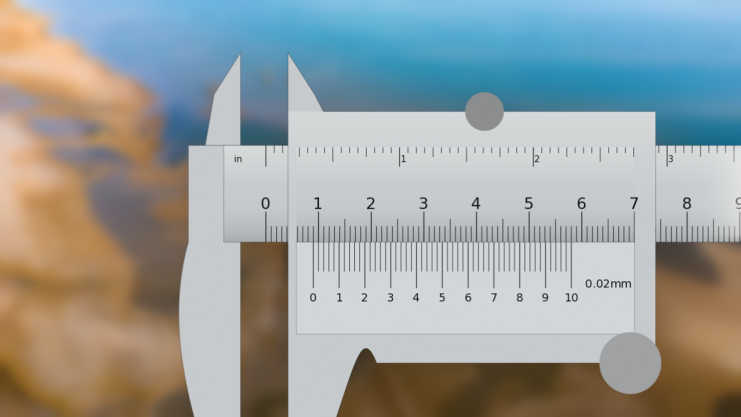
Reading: 9.0 mm
